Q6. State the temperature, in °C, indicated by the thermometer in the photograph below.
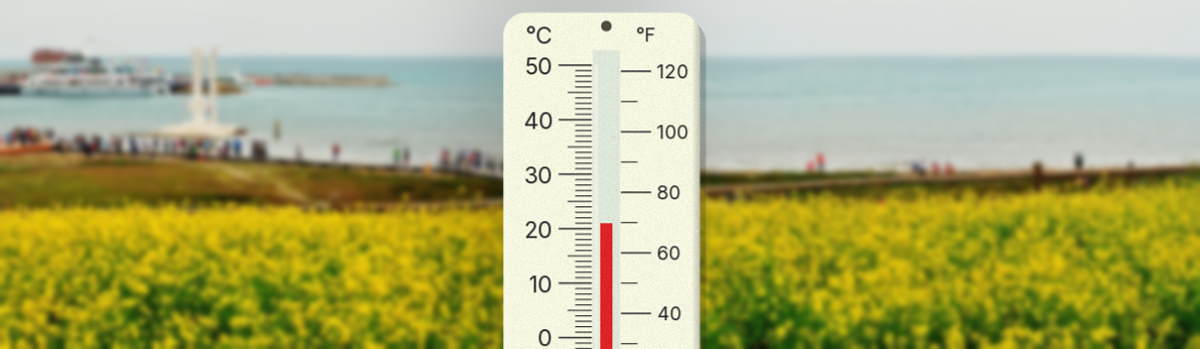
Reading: 21 °C
